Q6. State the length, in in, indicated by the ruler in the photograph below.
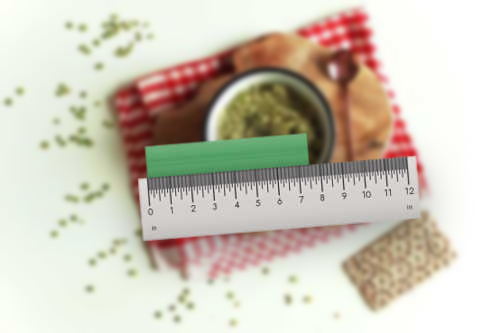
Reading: 7.5 in
